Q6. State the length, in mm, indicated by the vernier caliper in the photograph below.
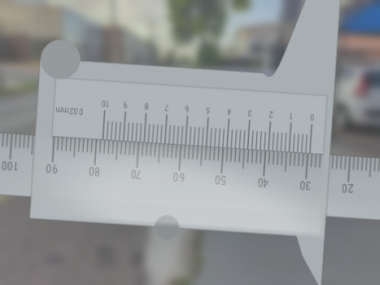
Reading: 29.5 mm
